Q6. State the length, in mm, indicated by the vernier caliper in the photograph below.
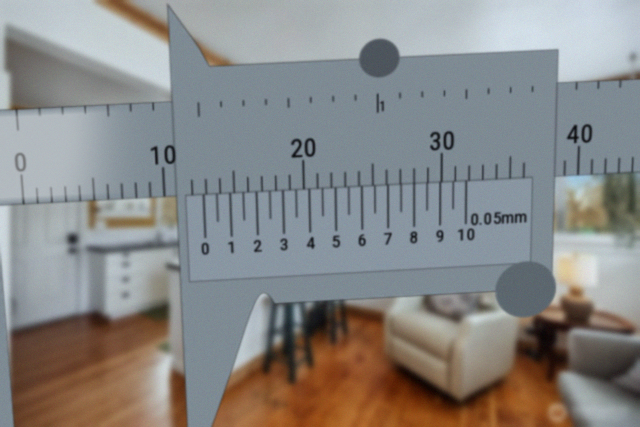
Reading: 12.8 mm
